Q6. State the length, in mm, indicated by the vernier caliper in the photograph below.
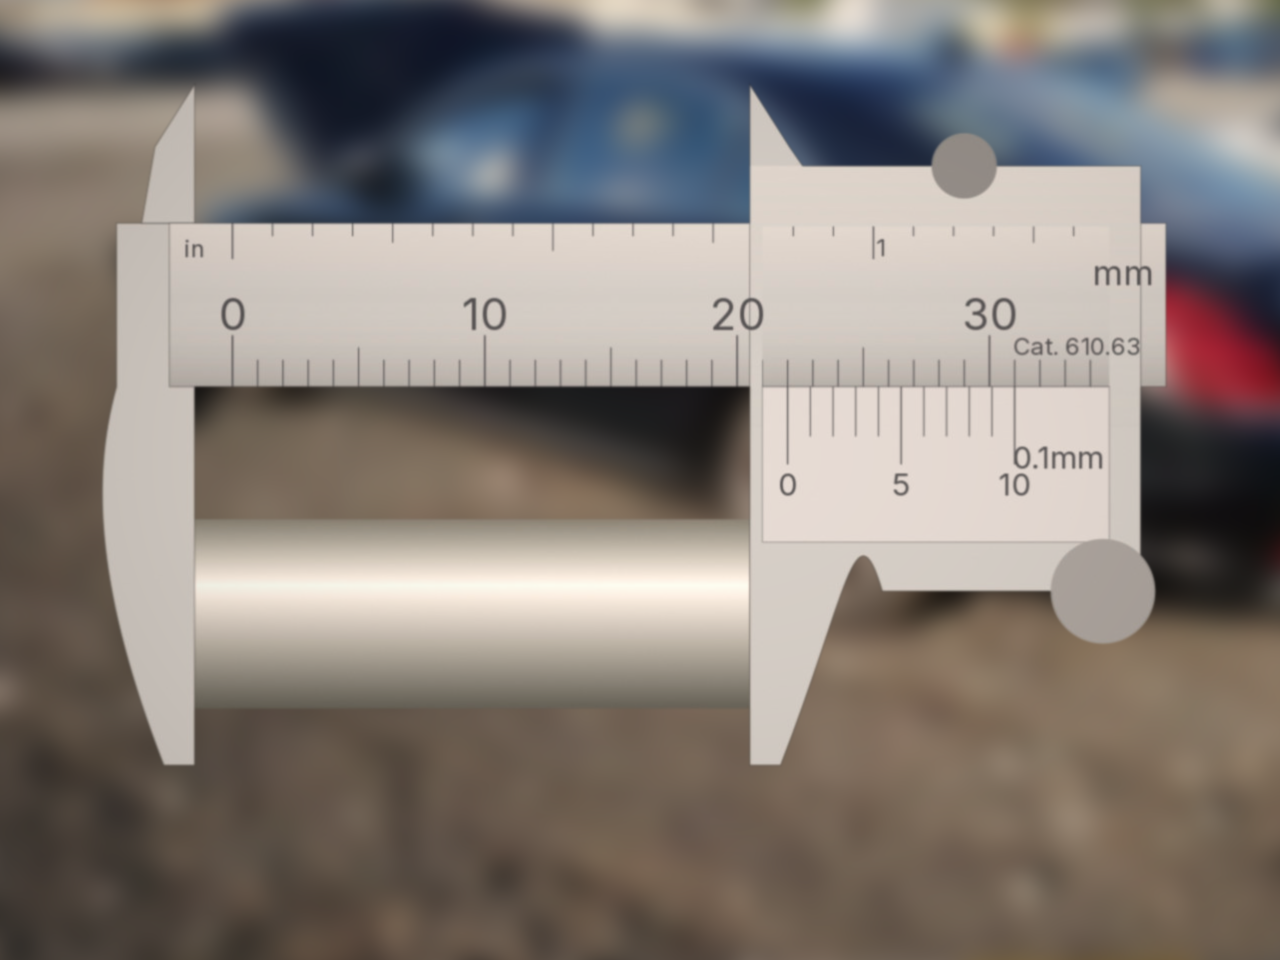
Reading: 22.0 mm
